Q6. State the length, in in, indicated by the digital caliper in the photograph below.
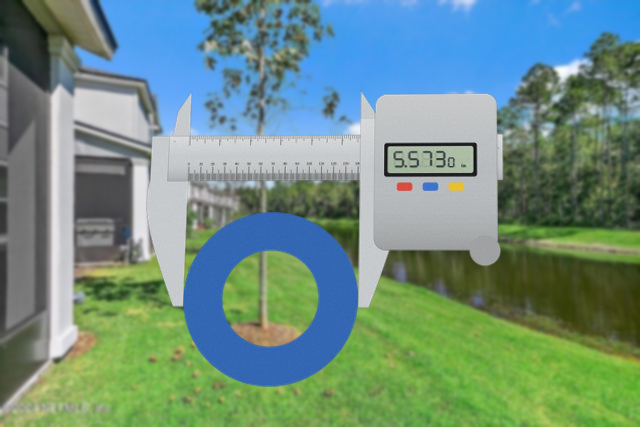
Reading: 5.5730 in
